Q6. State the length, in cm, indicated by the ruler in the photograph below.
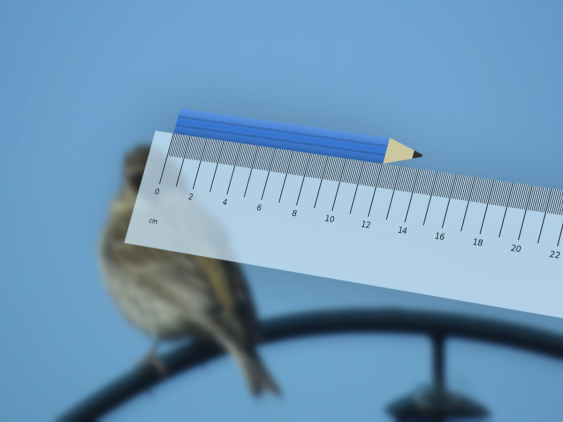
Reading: 14 cm
